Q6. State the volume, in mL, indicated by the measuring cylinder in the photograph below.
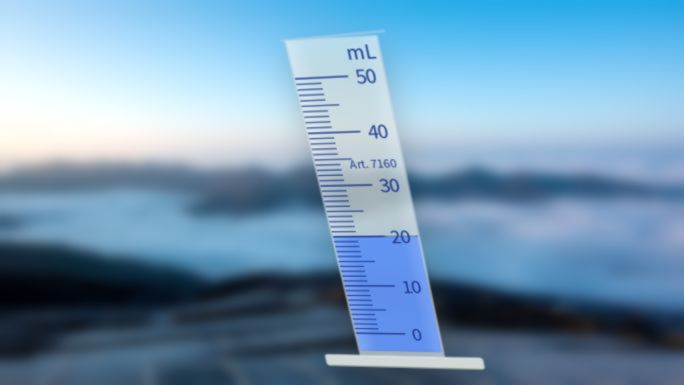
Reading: 20 mL
